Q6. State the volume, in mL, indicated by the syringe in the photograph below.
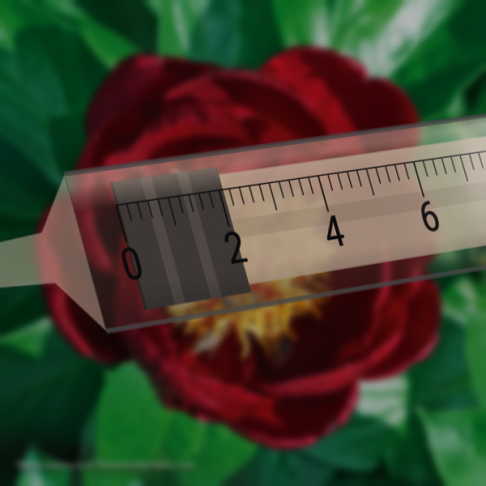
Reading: 0 mL
